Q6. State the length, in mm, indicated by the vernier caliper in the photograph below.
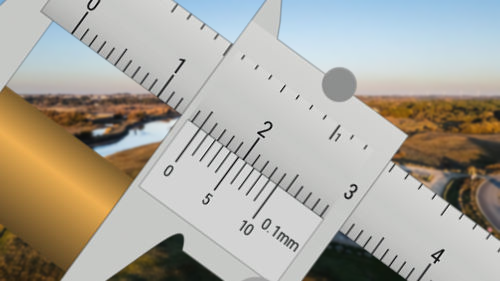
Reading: 15.0 mm
